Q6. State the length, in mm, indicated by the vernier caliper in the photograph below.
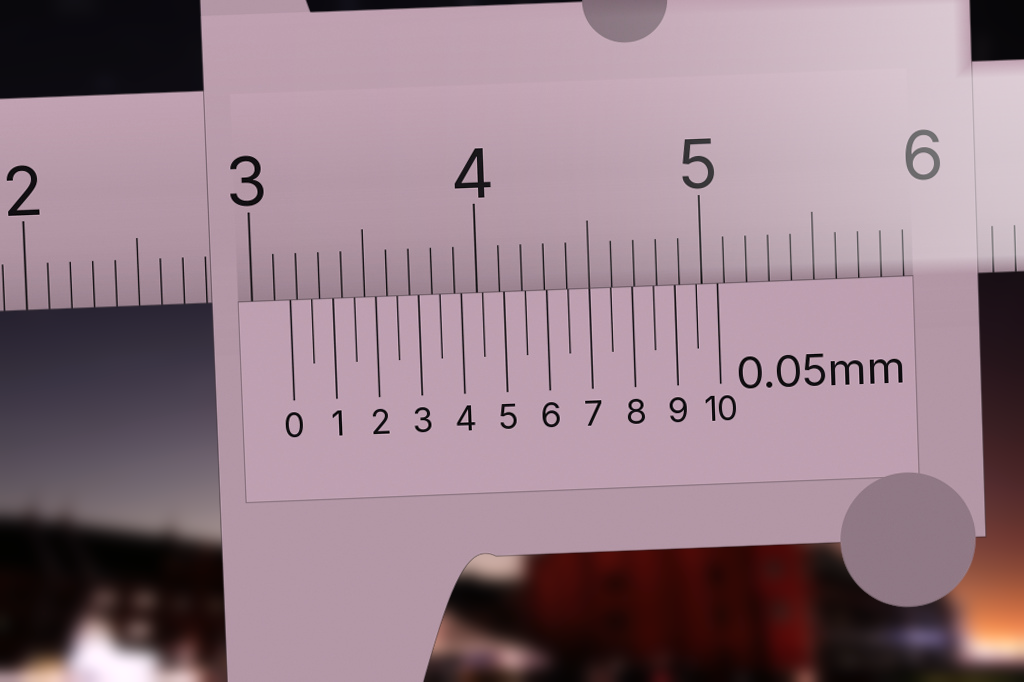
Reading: 31.70 mm
